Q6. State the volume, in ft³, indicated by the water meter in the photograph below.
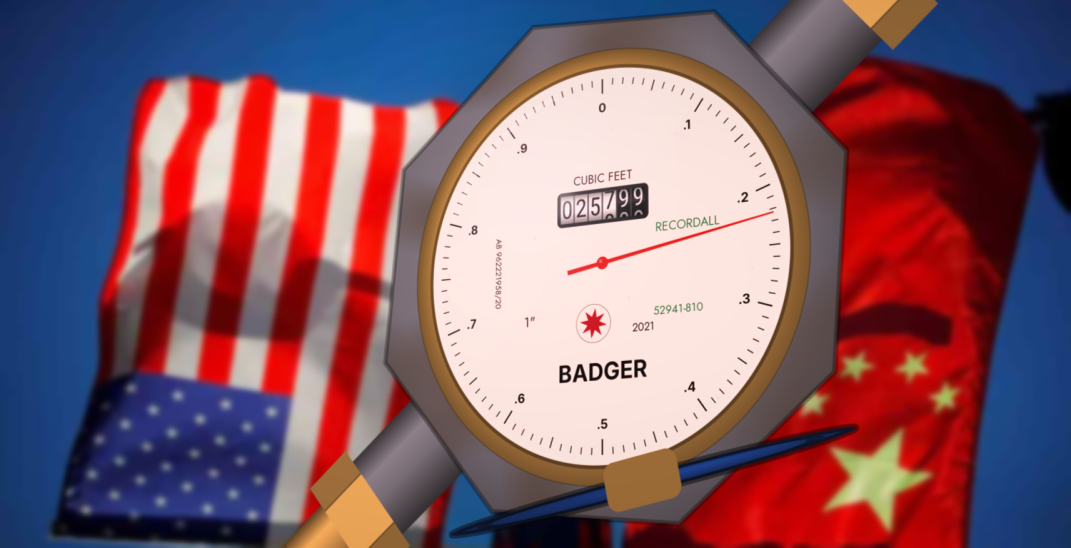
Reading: 25799.22 ft³
